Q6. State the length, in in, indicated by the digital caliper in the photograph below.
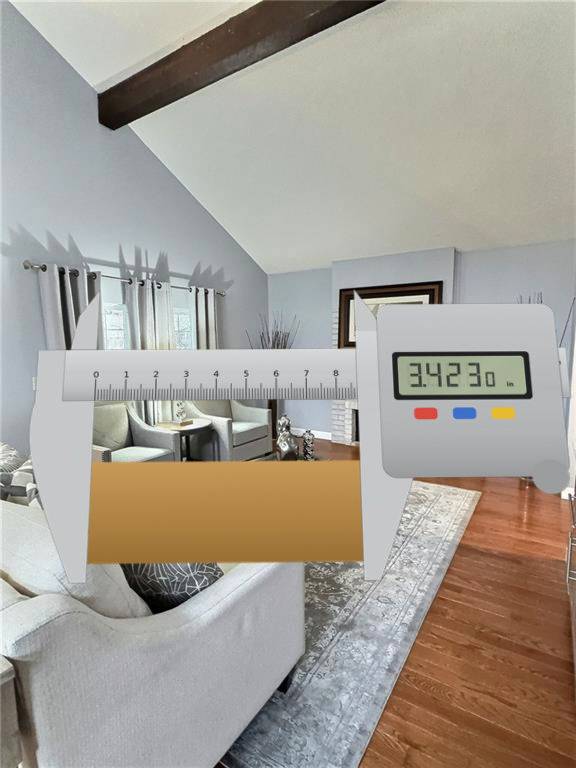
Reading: 3.4230 in
